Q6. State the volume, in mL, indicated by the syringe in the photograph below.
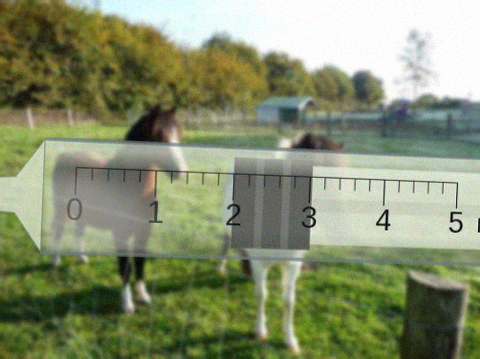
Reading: 2 mL
